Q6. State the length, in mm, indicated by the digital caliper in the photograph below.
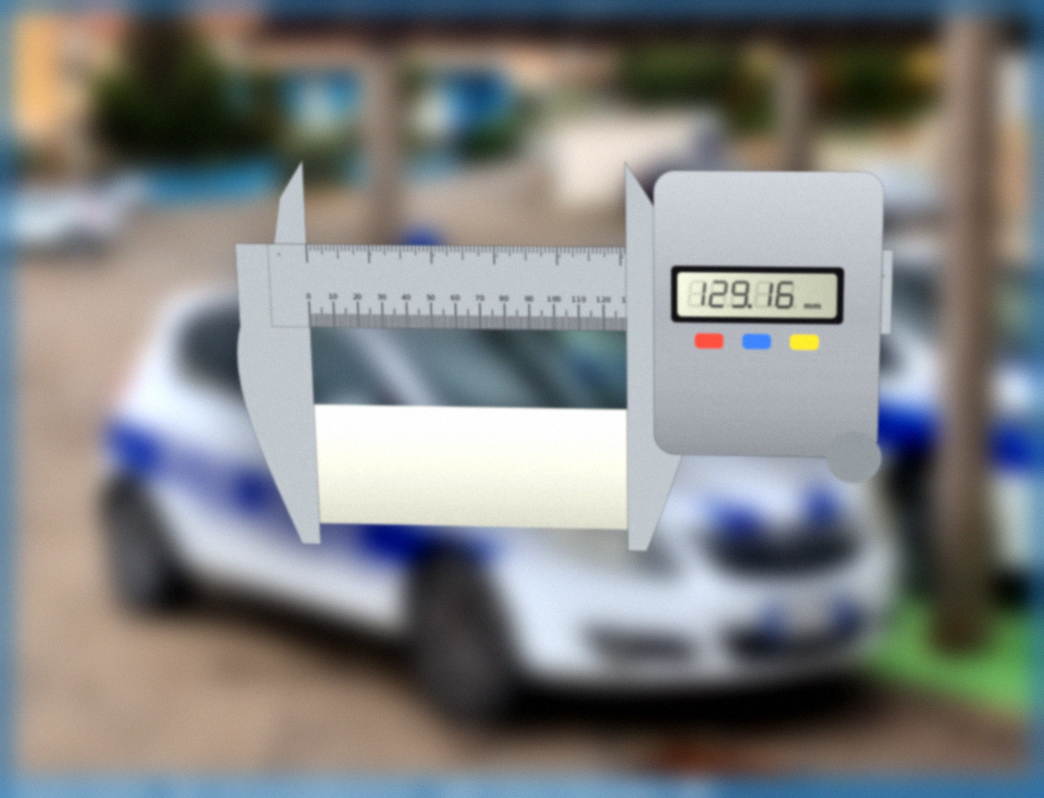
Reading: 129.16 mm
